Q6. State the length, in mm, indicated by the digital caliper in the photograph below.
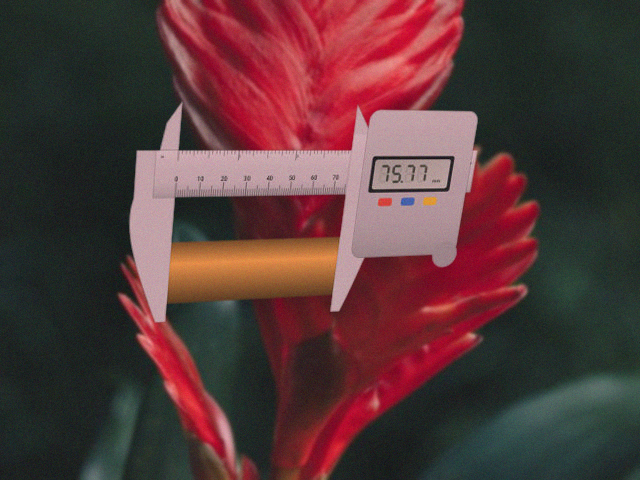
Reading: 75.77 mm
